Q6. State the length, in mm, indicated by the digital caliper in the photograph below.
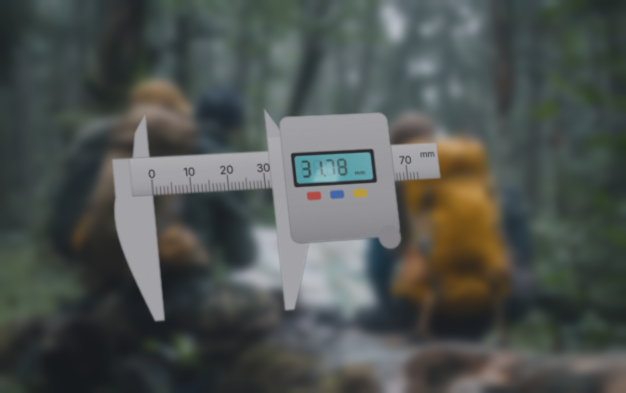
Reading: 31.78 mm
